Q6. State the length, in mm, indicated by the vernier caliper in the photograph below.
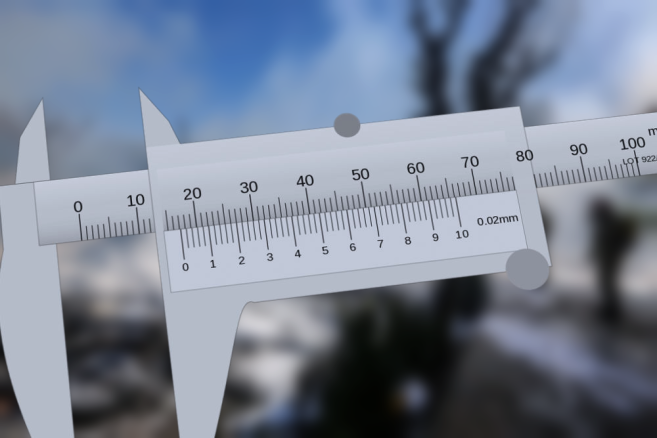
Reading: 17.2 mm
